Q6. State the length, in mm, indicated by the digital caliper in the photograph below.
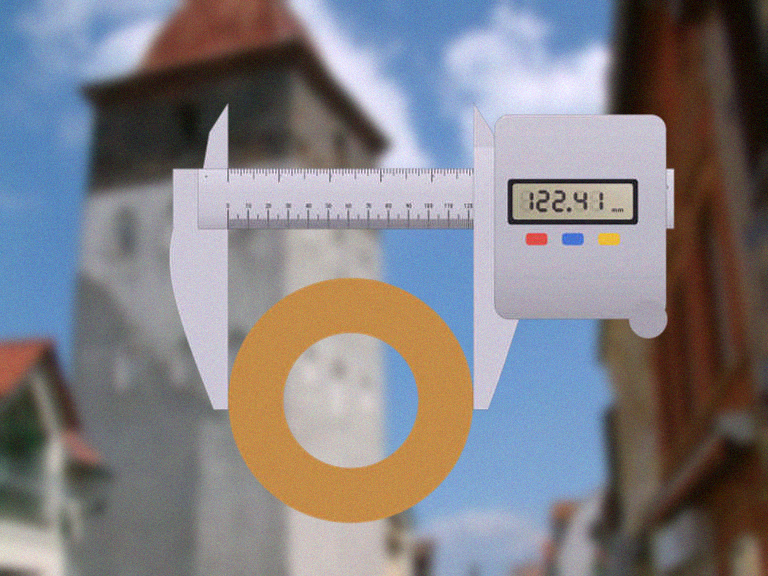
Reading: 122.41 mm
